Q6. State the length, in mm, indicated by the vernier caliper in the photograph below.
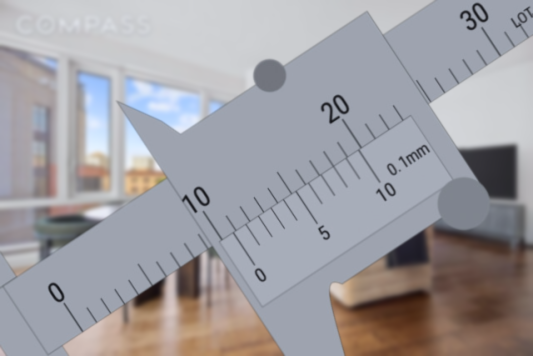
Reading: 10.8 mm
